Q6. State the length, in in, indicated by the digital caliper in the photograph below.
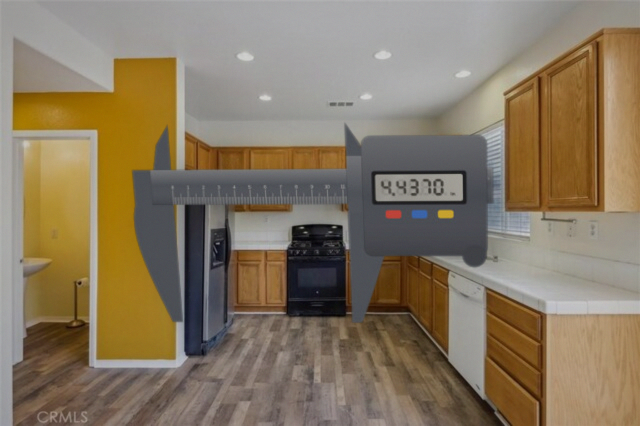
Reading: 4.4370 in
